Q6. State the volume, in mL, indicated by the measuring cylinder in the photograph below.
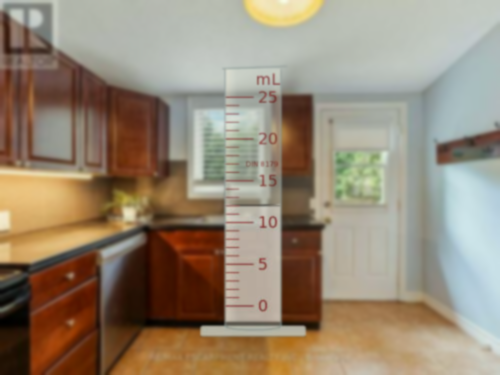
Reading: 12 mL
